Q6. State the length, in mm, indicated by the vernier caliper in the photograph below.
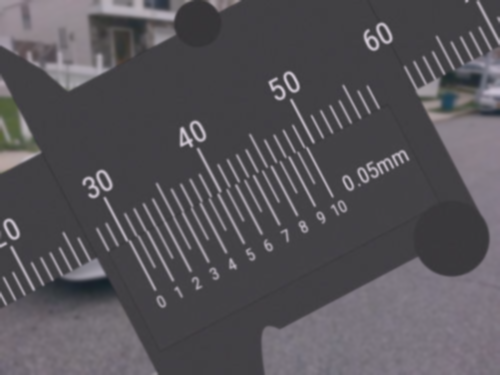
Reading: 30.2 mm
